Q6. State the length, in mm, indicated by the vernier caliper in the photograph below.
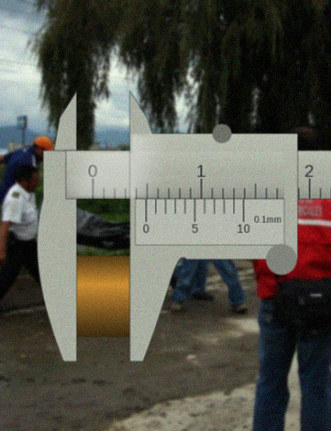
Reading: 4.9 mm
